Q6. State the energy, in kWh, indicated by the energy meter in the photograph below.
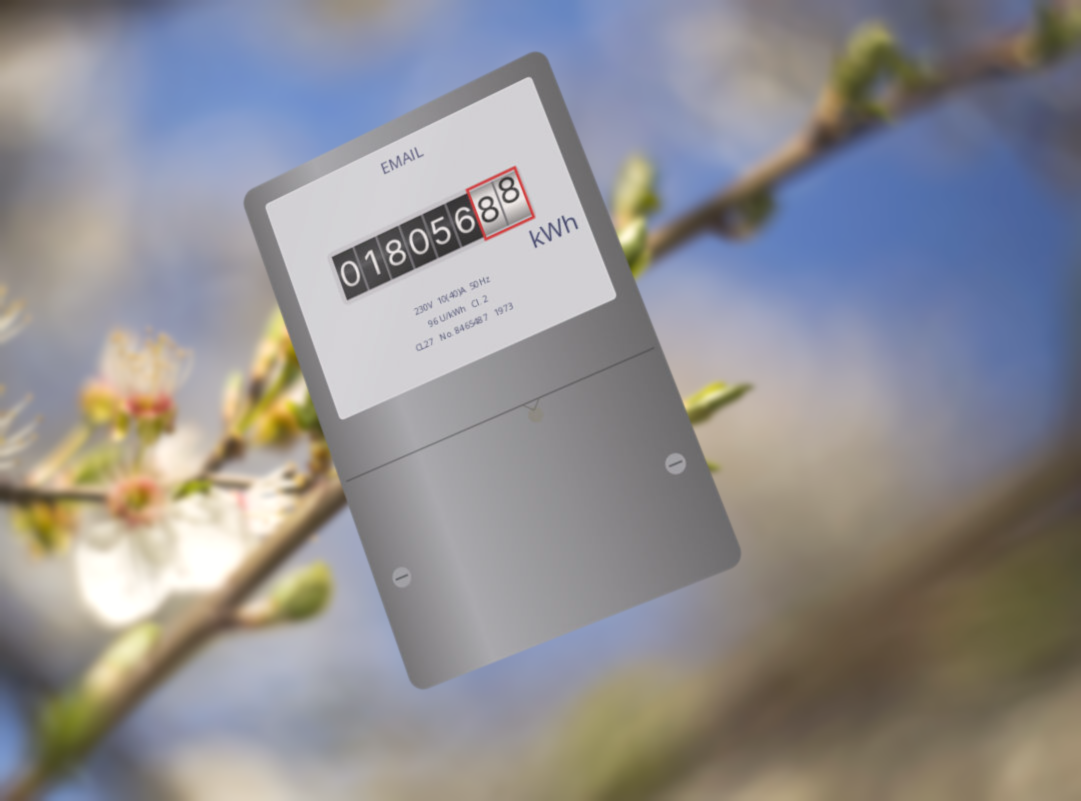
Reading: 18056.88 kWh
